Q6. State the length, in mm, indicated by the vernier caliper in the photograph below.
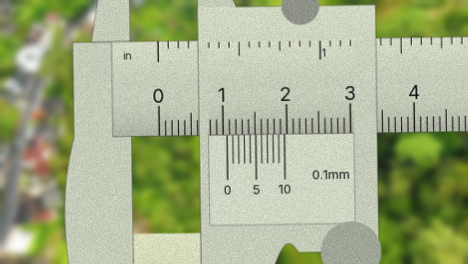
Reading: 10.6 mm
